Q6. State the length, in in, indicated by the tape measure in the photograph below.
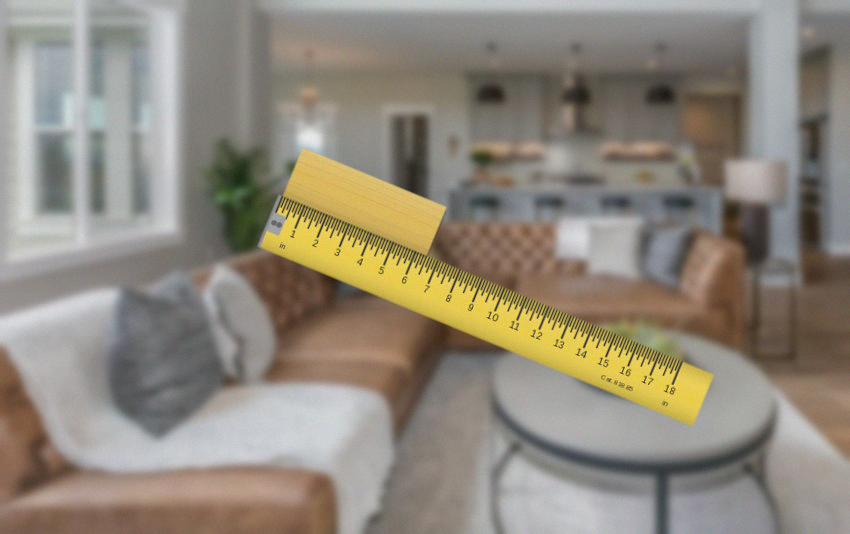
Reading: 6.5 in
